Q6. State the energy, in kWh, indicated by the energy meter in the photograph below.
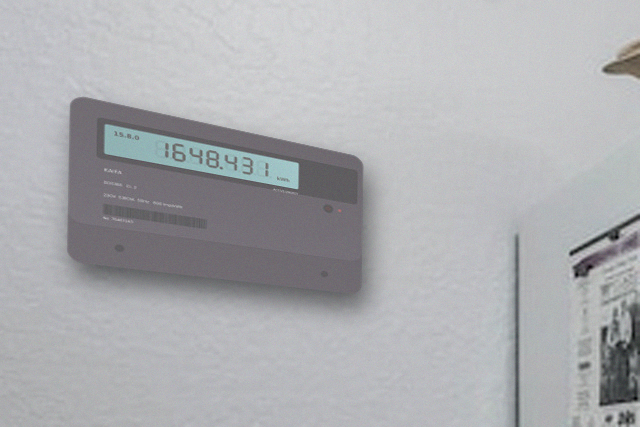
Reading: 1648.431 kWh
